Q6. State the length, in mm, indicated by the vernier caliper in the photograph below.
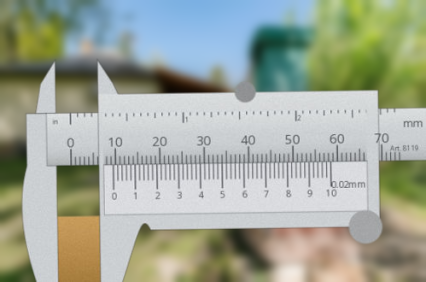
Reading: 9.5 mm
